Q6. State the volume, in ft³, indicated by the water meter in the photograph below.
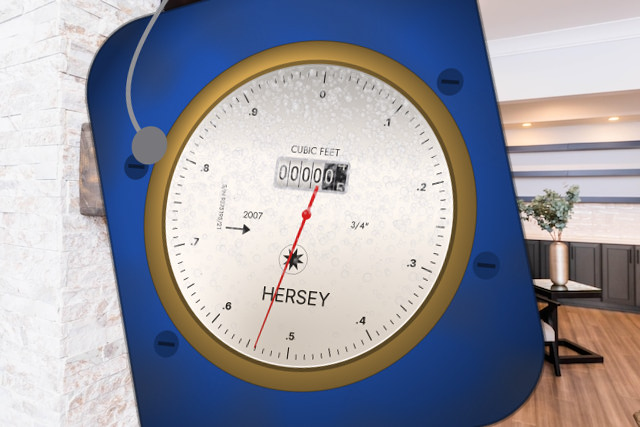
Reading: 4.54 ft³
